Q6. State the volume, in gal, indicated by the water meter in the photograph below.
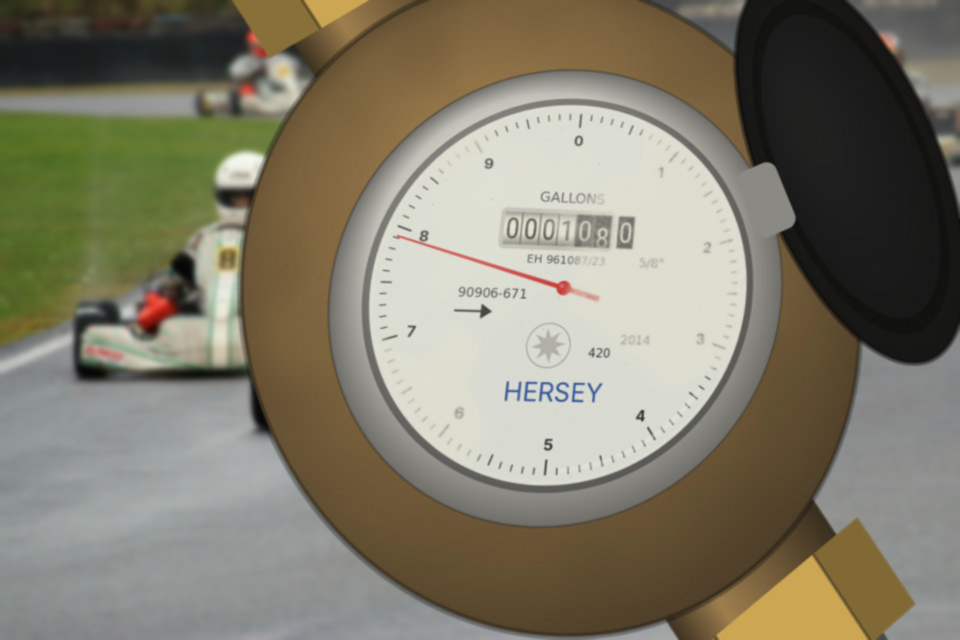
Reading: 1077.9 gal
